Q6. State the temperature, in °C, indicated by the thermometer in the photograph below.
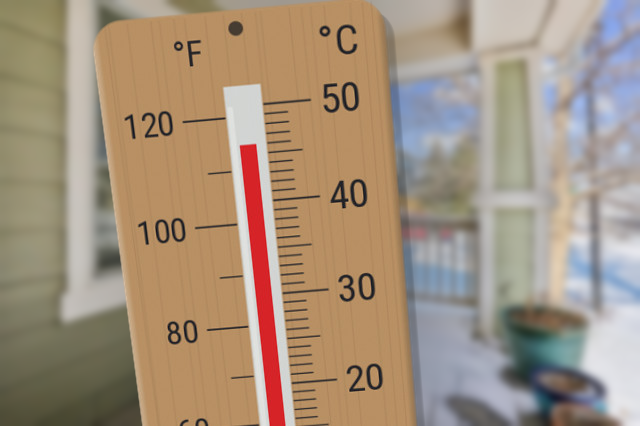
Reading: 46 °C
